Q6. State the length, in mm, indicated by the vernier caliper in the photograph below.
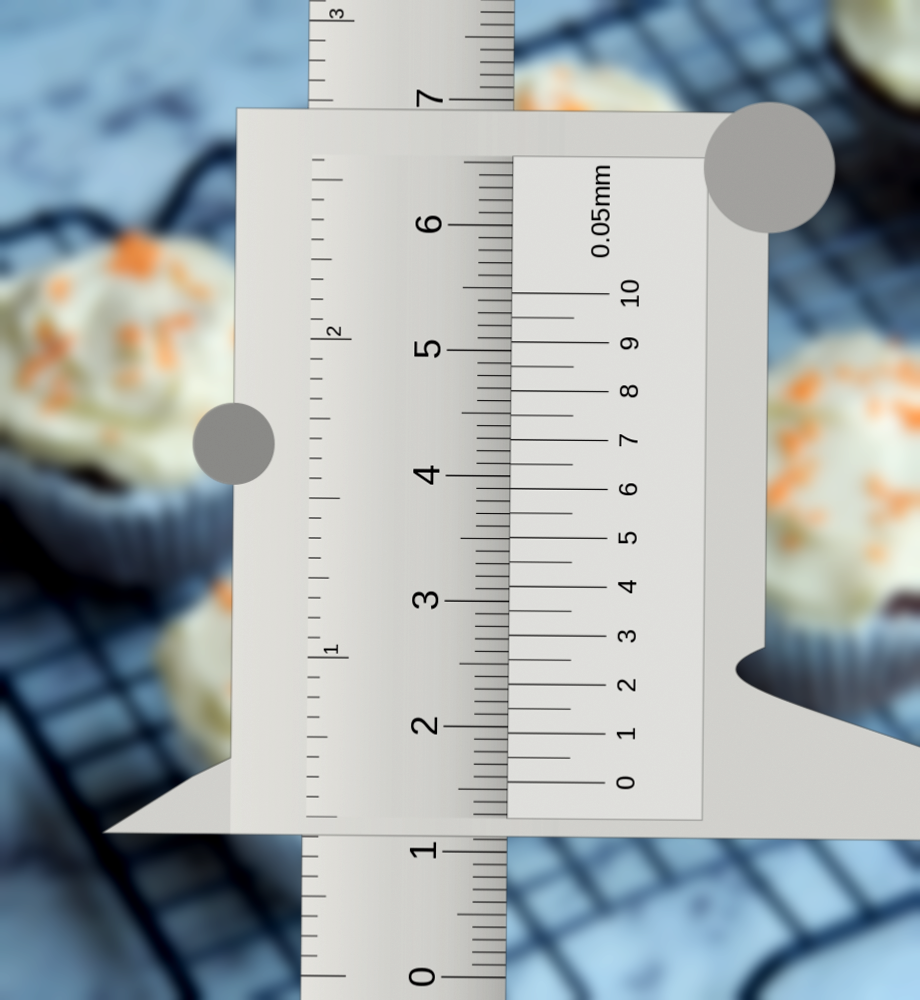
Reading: 15.6 mm
